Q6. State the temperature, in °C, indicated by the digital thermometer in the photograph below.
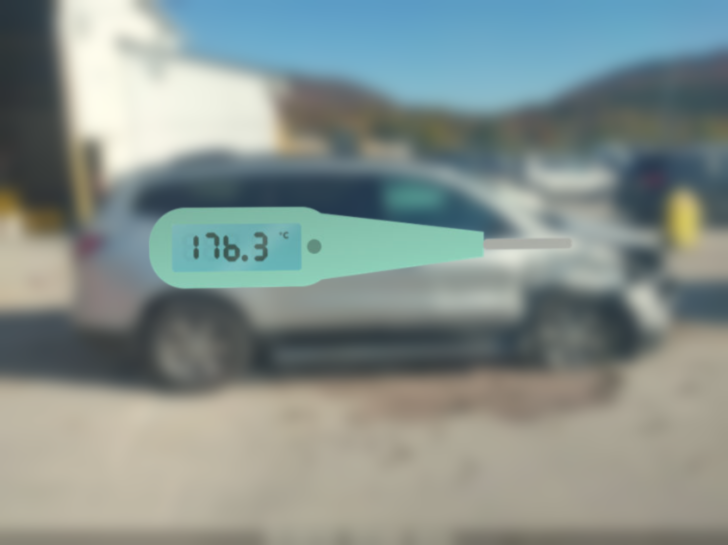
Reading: 176.3 °C
